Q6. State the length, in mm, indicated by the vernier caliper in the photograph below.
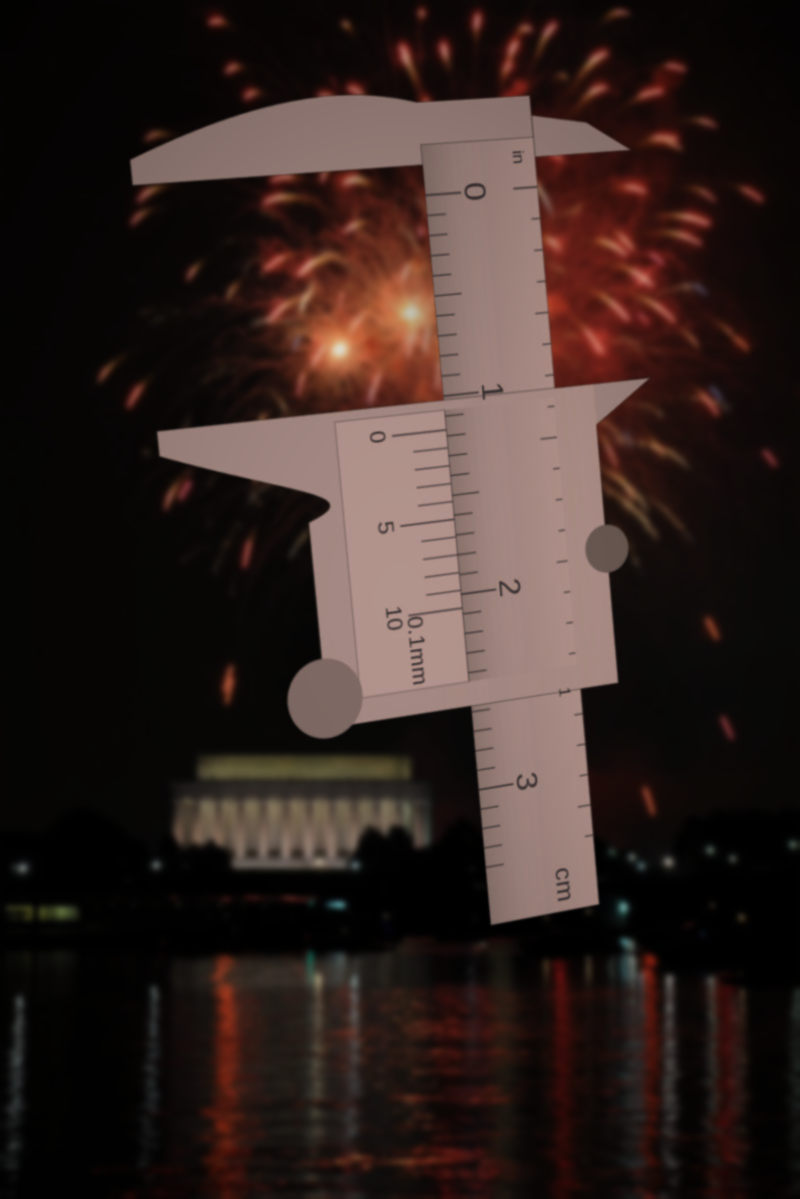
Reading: 11.7 mm
